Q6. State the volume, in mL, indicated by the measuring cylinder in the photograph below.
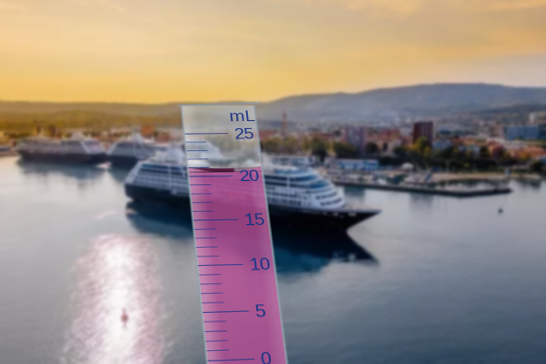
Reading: 20.5 mL
